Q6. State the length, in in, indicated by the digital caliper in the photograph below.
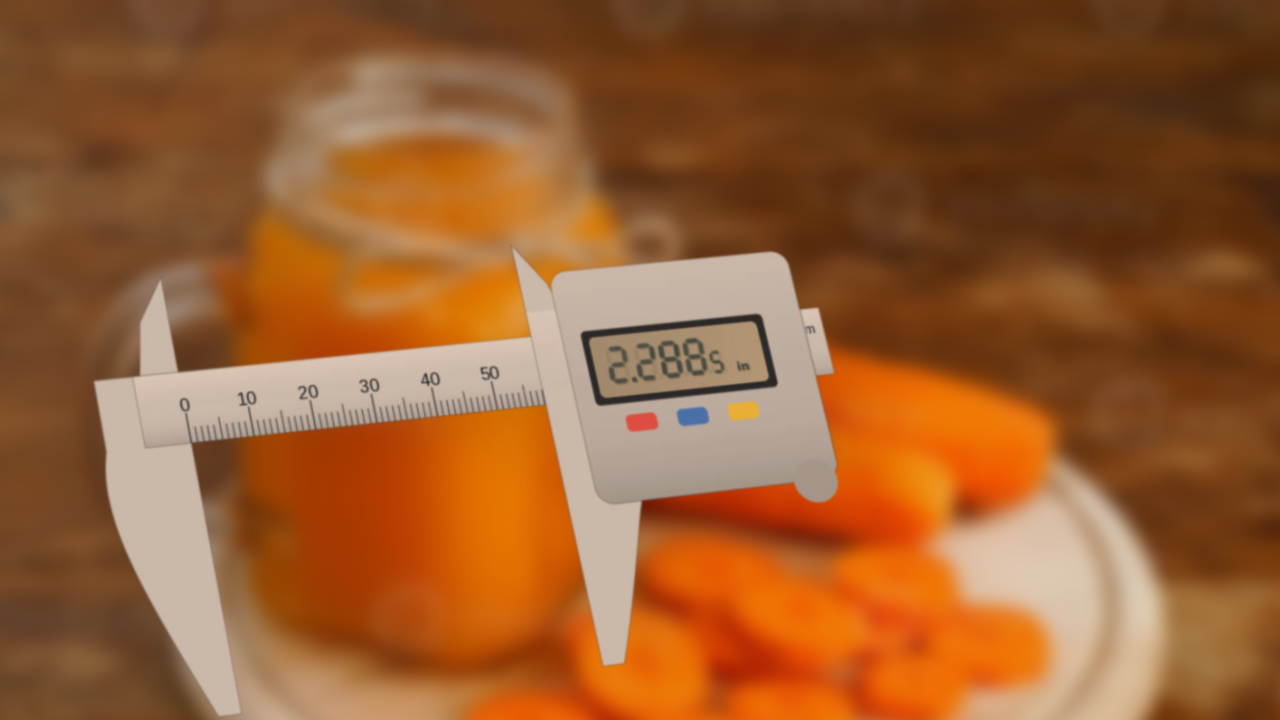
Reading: 2.2885 in
